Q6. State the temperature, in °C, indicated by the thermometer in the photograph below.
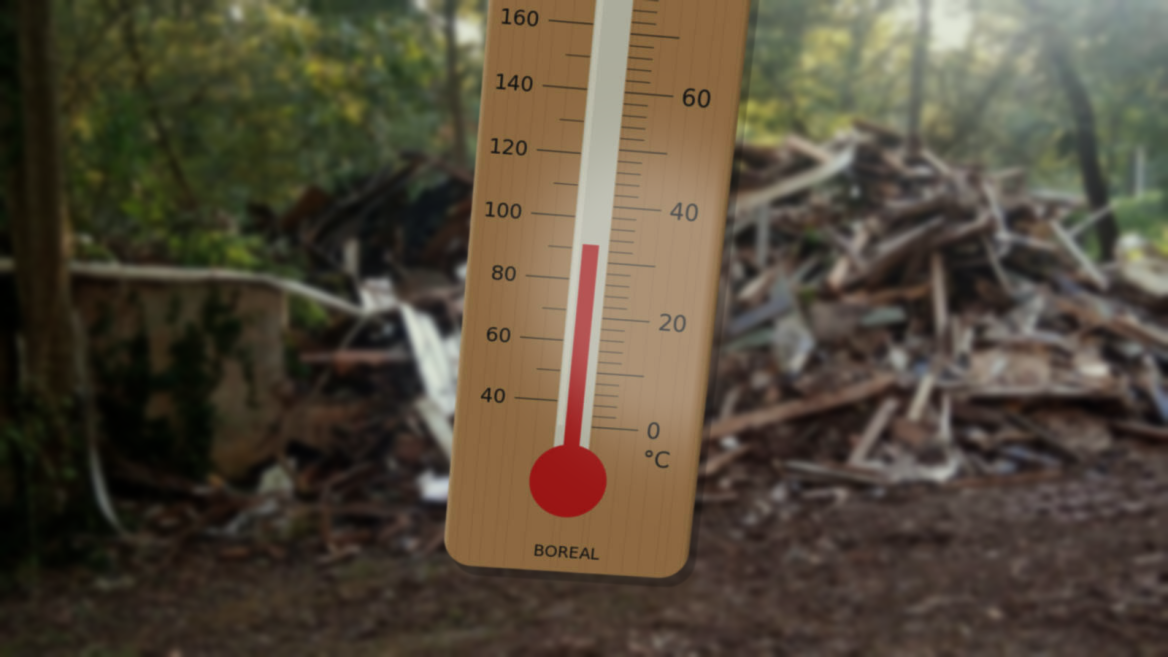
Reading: 33 °C
